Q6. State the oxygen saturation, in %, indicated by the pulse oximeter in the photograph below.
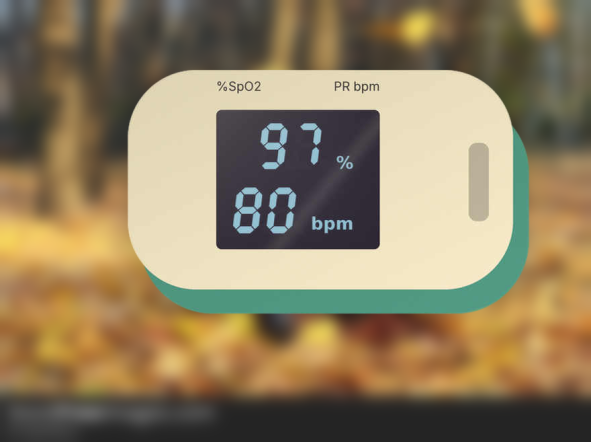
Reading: 97 %
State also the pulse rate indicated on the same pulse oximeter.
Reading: 80 bpm
